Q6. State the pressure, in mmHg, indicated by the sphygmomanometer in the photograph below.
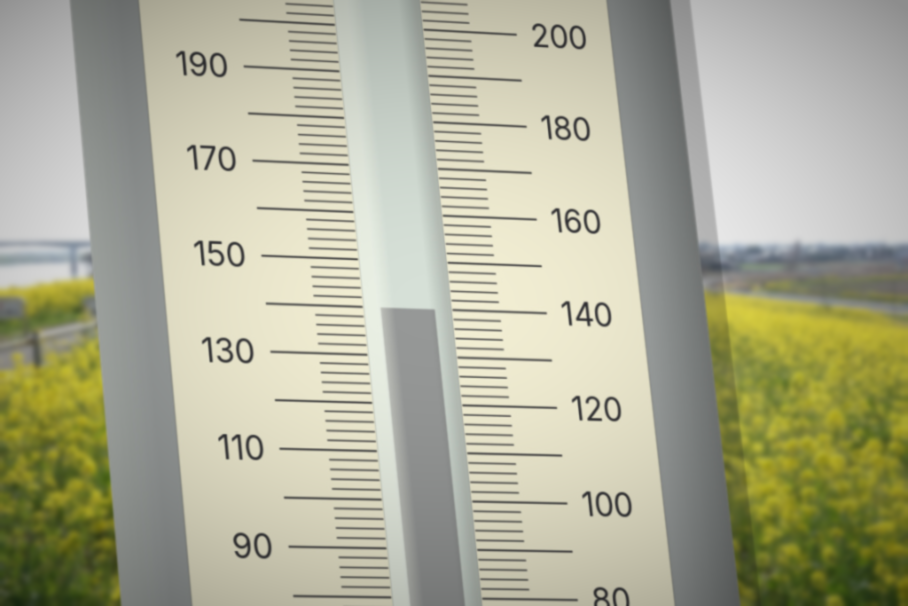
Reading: 140 mmHg
